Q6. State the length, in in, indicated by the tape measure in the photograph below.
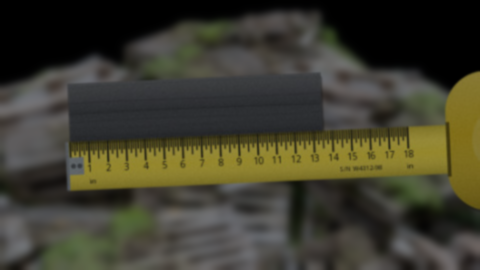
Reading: 13.5 in
